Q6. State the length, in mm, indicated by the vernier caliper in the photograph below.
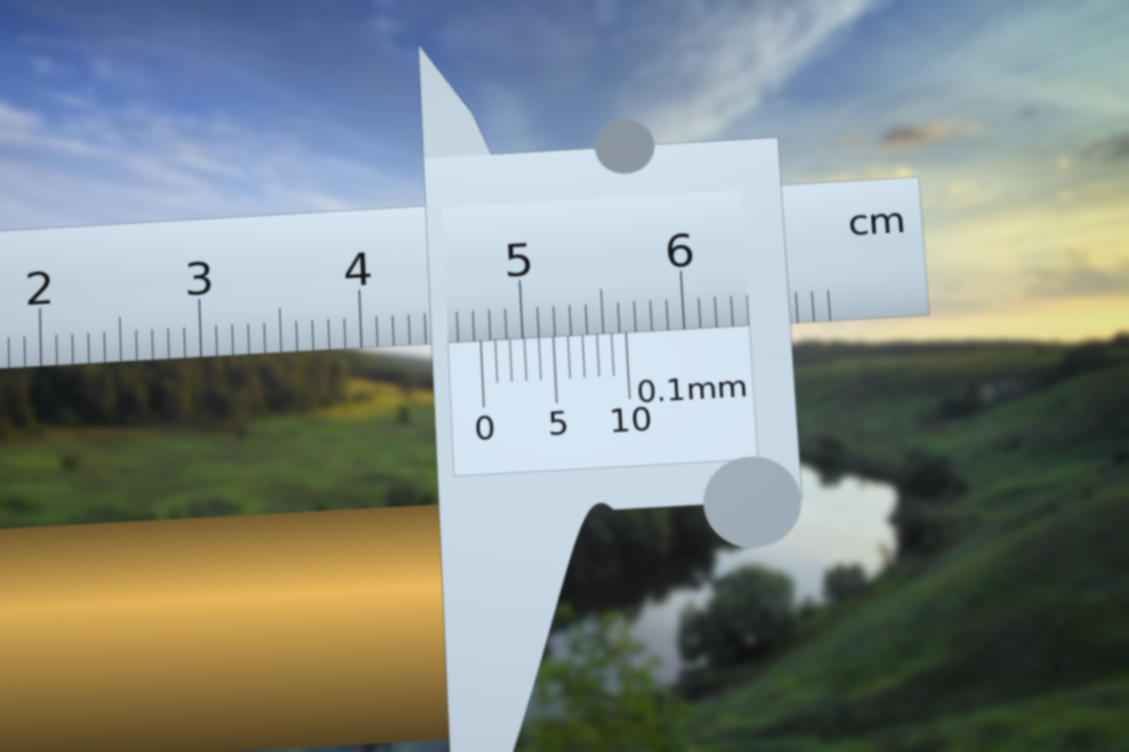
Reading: 47.4 mm
